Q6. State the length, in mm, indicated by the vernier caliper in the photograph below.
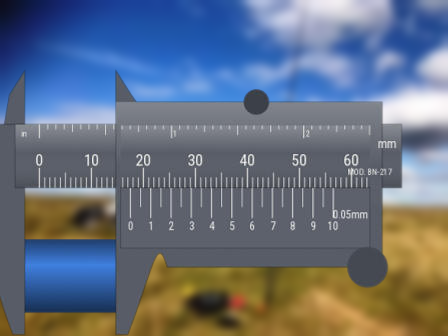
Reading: 17.5 mm
